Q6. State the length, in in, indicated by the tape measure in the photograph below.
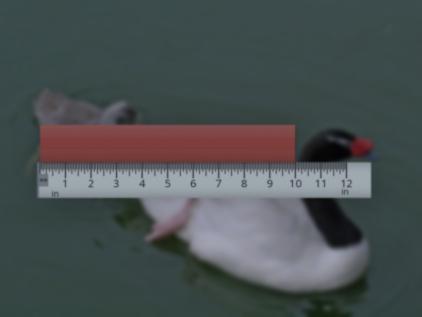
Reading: 10 in
